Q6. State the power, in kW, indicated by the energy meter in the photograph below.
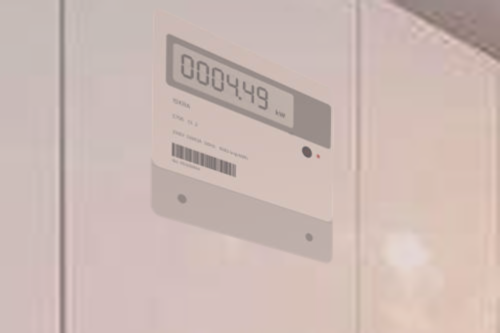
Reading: 4.49 kW
